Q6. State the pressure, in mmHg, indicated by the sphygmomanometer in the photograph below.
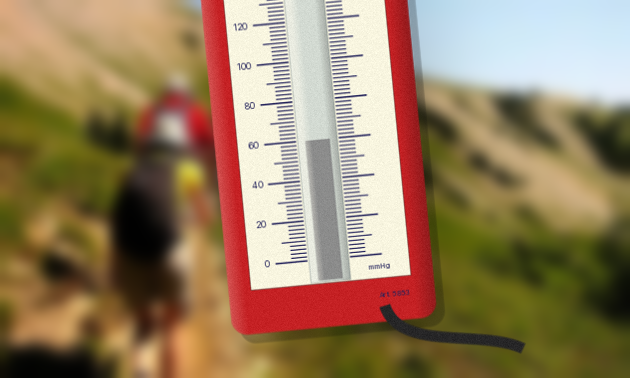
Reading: 60 mmHg
